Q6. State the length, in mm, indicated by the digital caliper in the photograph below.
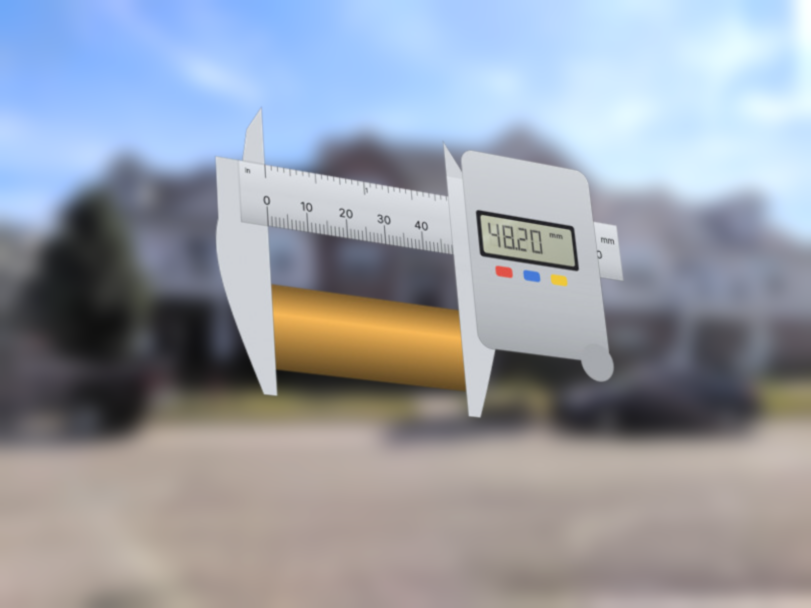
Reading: 48.20 mm
